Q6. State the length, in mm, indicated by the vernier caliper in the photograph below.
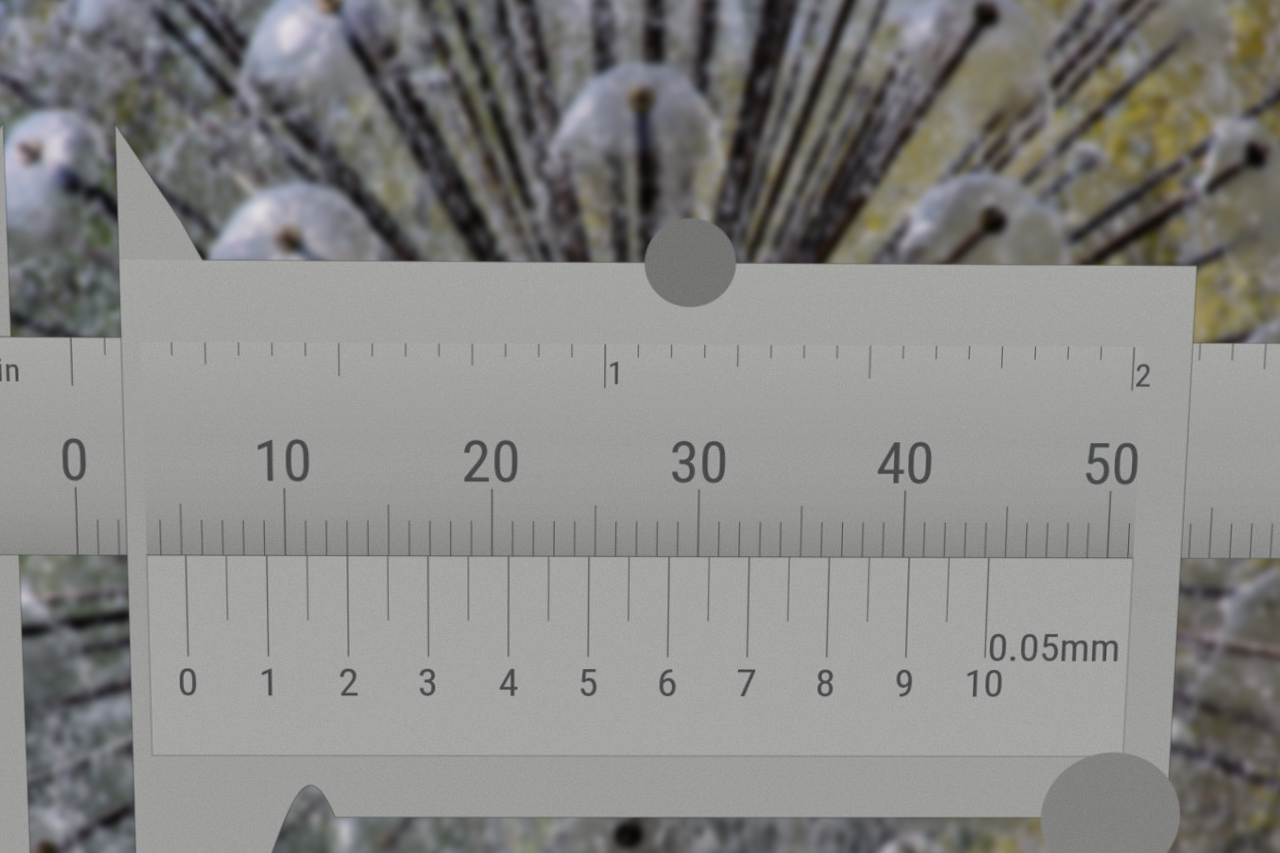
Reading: 5.2 mm
